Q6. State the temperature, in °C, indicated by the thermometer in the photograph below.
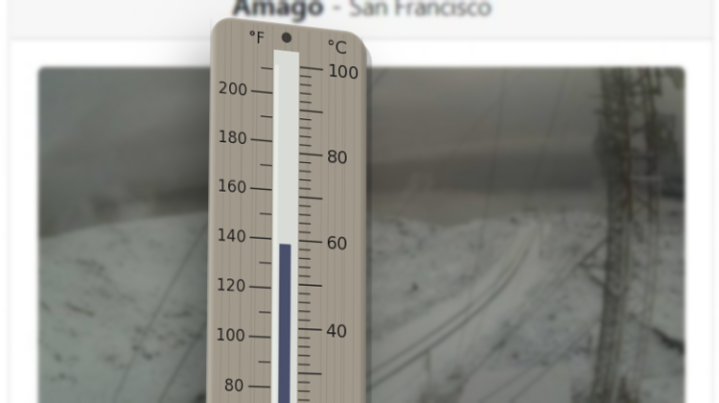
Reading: 59 °C
